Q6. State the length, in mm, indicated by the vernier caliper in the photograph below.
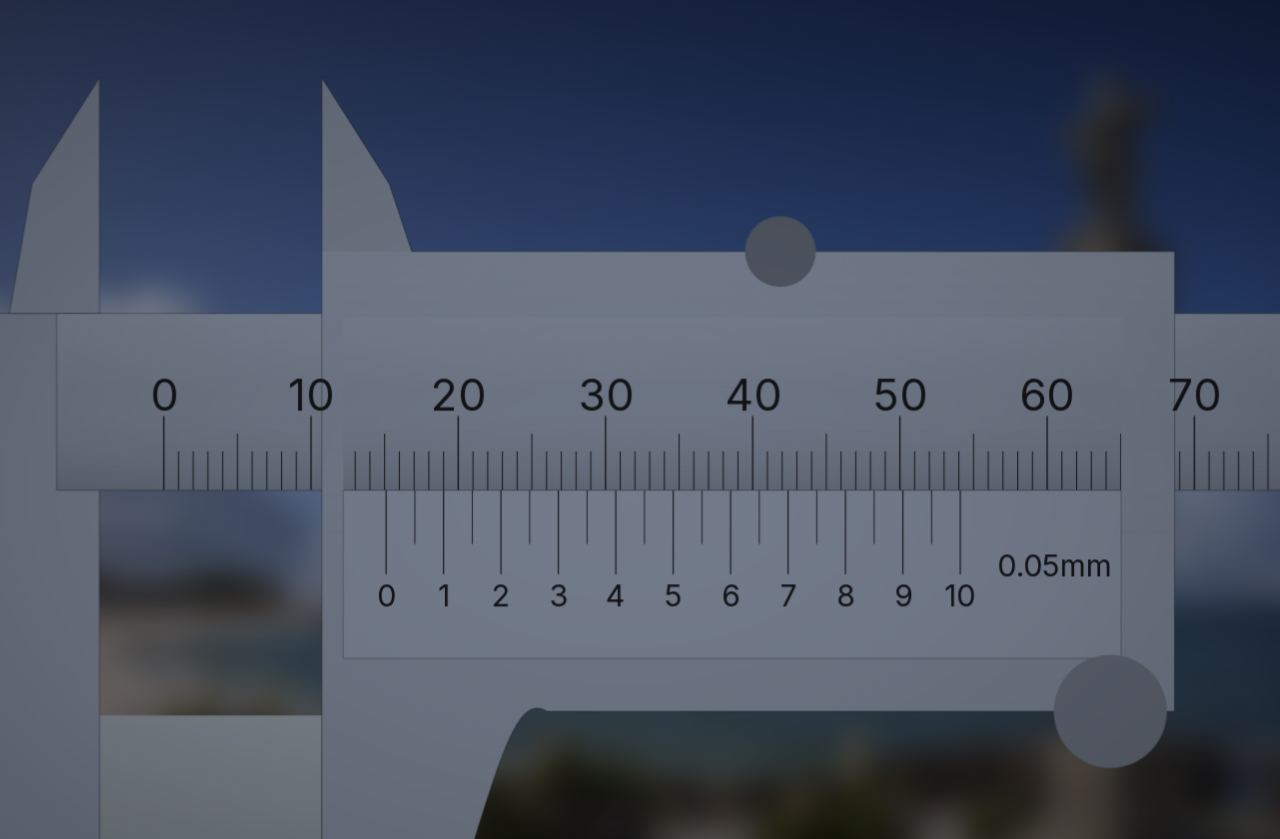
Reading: 15.1 mm
